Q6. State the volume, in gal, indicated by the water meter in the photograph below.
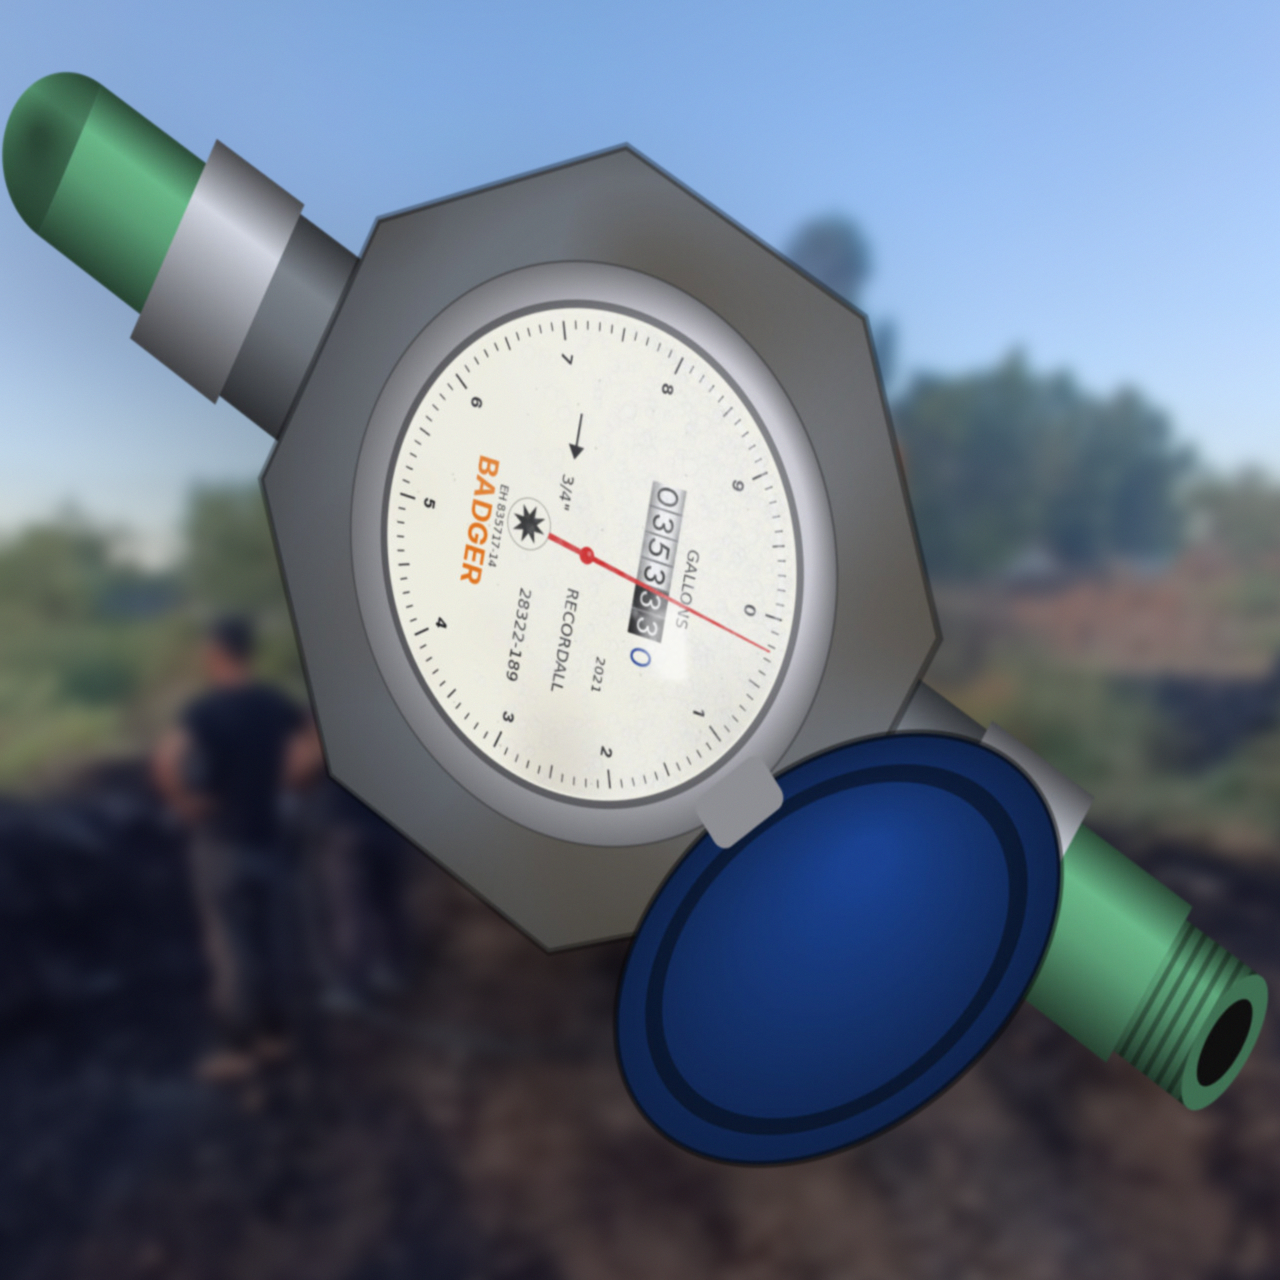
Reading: 353330.2 gal
